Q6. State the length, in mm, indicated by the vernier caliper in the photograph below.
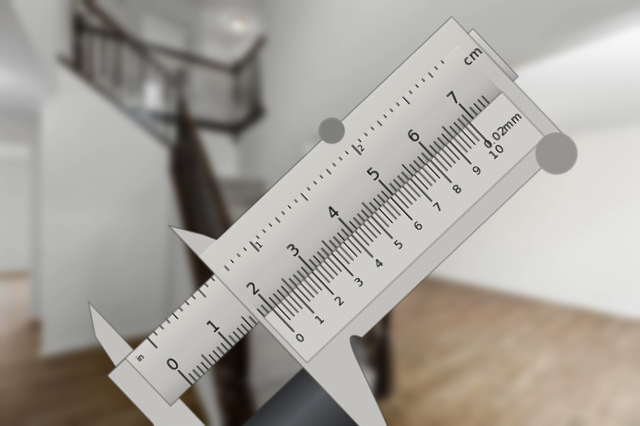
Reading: 20.0 mm
